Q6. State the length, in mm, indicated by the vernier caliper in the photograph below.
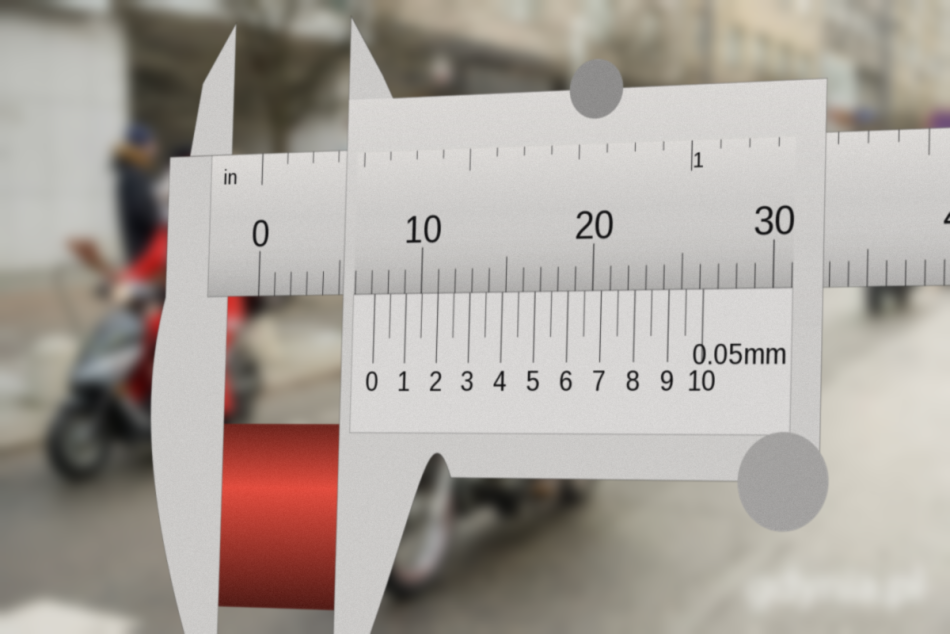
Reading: 7.2 mm
